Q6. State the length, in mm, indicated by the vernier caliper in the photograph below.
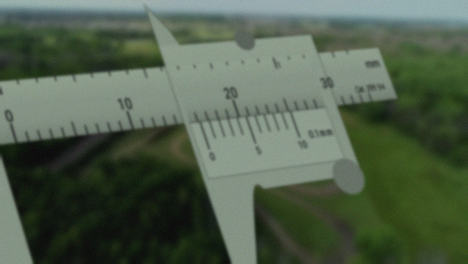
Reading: 16.2 mm
